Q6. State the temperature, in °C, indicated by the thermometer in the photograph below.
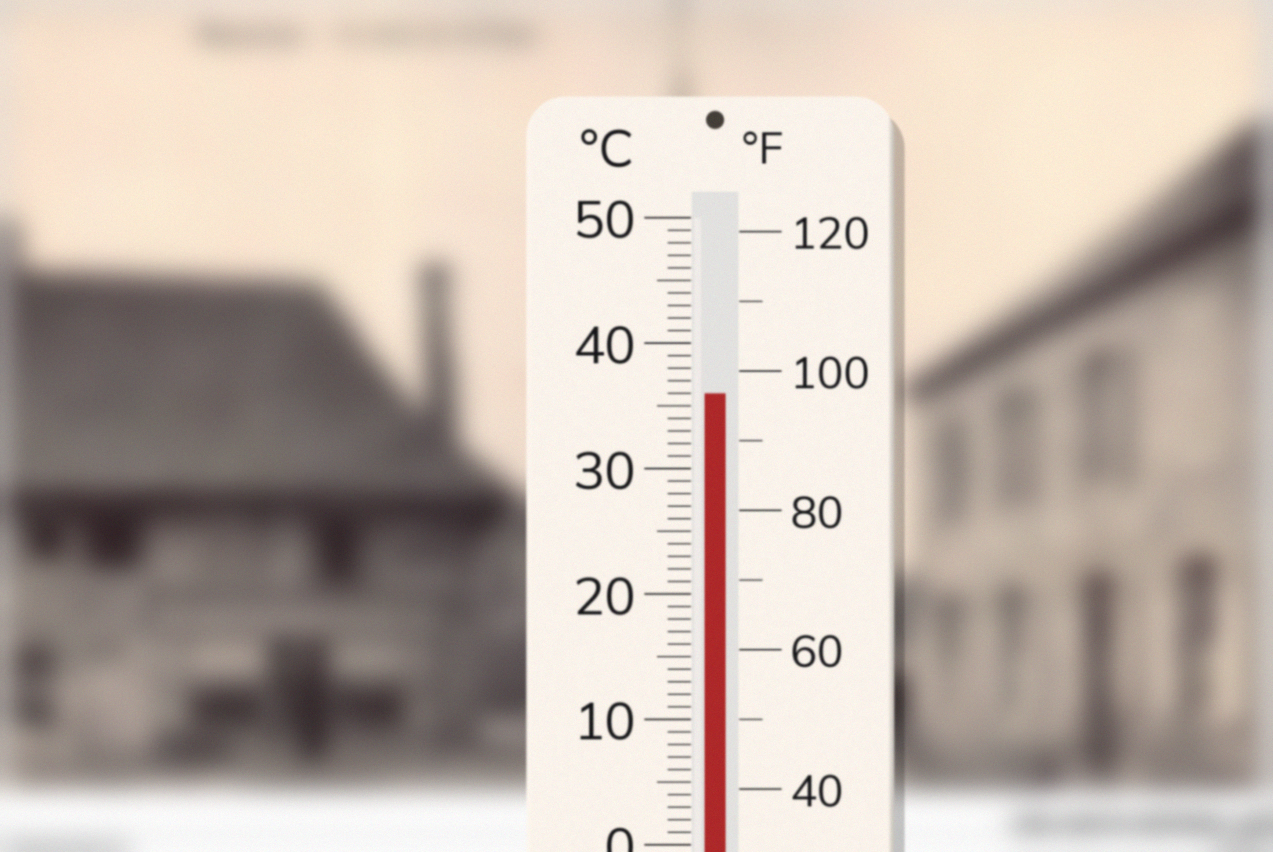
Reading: 36 °C
